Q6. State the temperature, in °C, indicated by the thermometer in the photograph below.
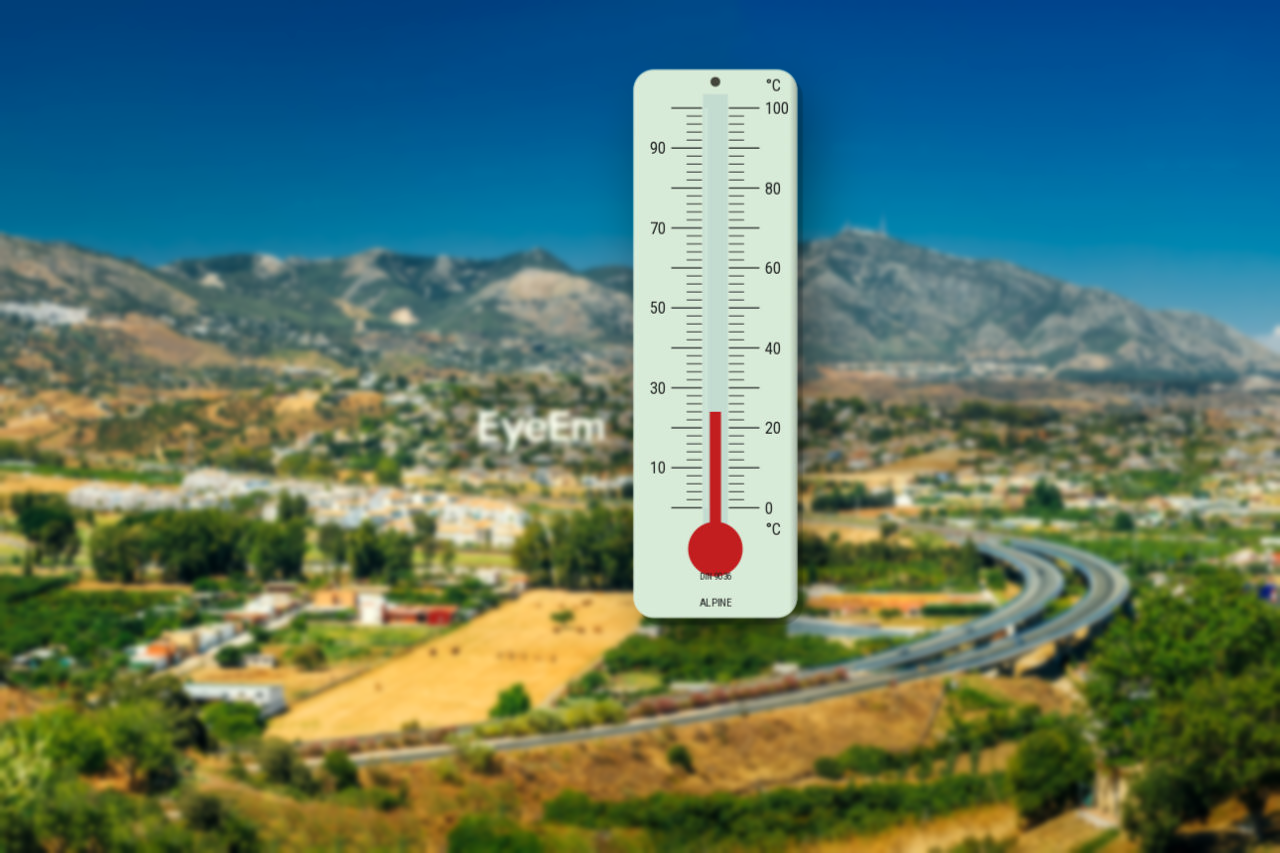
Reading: 24 °C
